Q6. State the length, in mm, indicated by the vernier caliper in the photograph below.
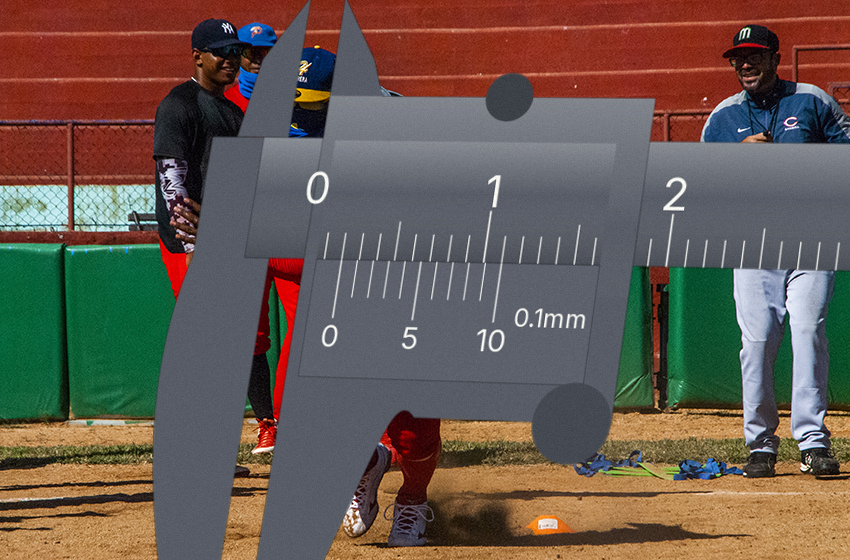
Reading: 2.0 mm
